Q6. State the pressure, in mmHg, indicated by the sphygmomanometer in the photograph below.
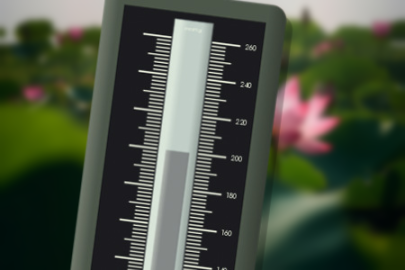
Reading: 200 mmHg
